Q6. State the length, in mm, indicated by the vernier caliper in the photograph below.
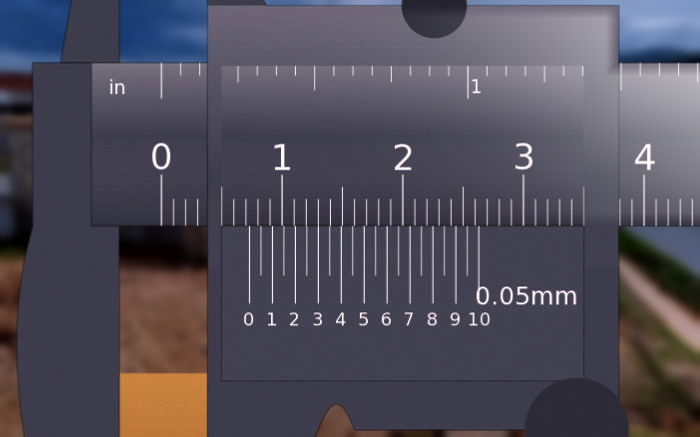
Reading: 7.3 mm
